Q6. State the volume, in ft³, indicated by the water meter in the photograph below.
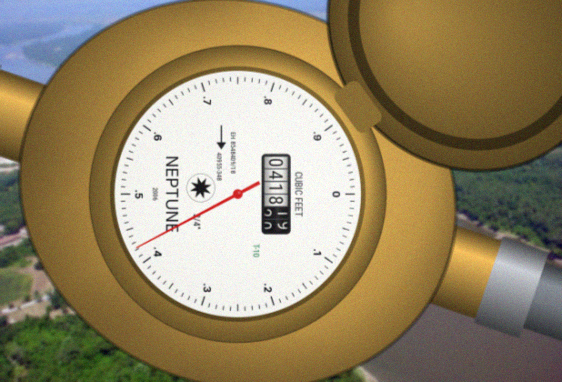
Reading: 41819.42 ft³
